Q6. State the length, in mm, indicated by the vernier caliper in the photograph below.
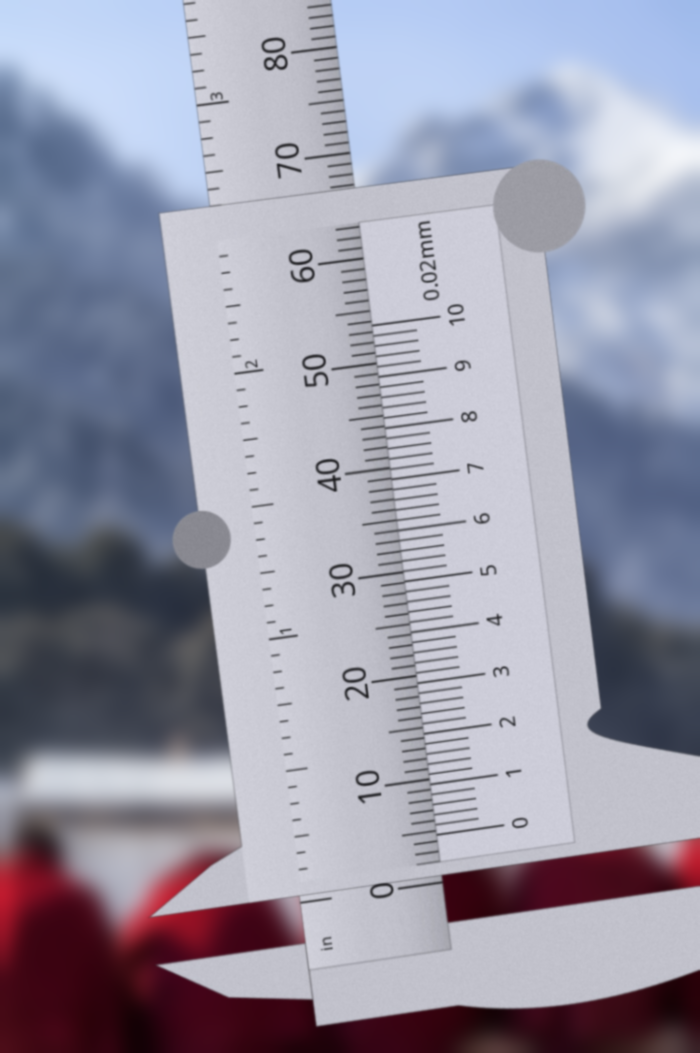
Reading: 4.6 mm
